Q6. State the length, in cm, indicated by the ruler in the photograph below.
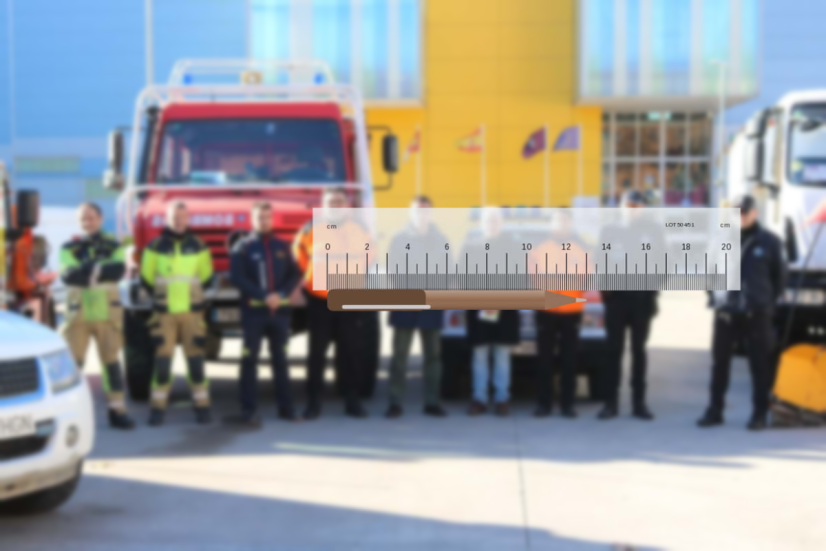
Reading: 13 cm
